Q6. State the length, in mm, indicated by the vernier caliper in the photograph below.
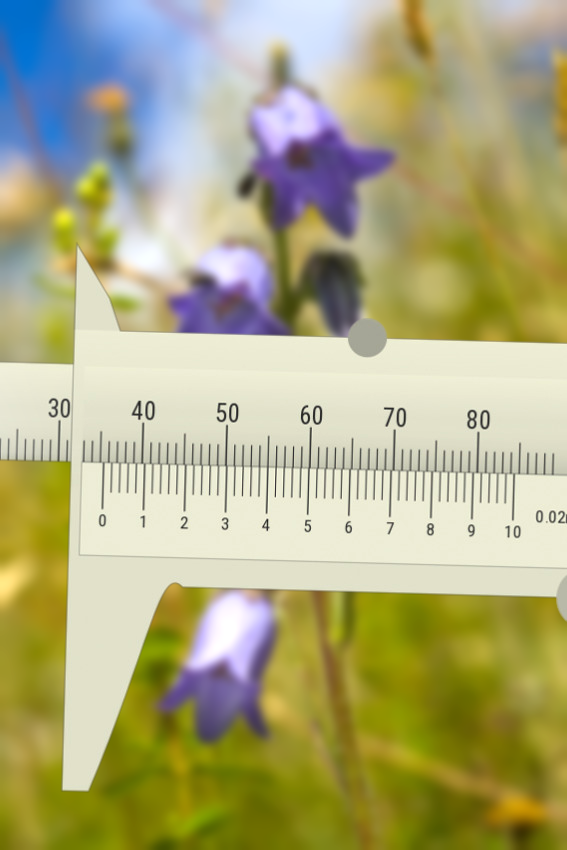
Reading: 35.4 mm
